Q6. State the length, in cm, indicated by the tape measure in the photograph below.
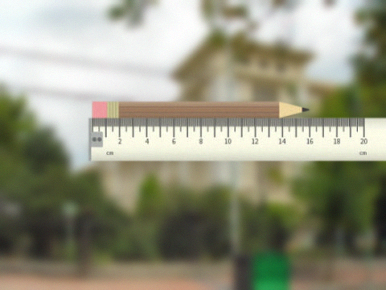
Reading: 16 cm
